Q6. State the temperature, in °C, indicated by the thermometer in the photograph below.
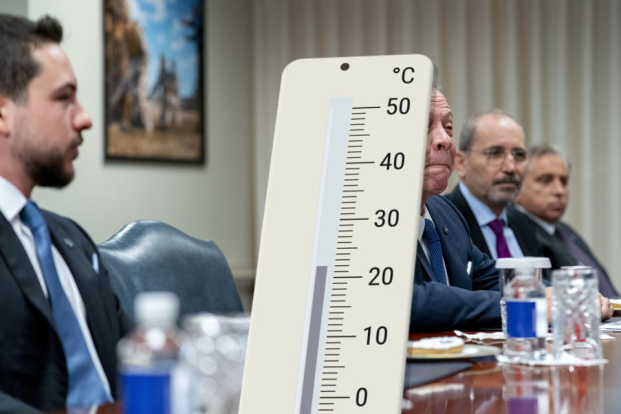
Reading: 22 °C
